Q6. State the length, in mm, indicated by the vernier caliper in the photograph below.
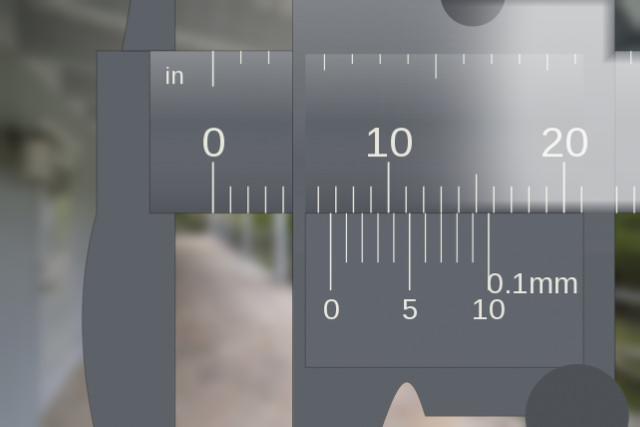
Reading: 6.7 mm
